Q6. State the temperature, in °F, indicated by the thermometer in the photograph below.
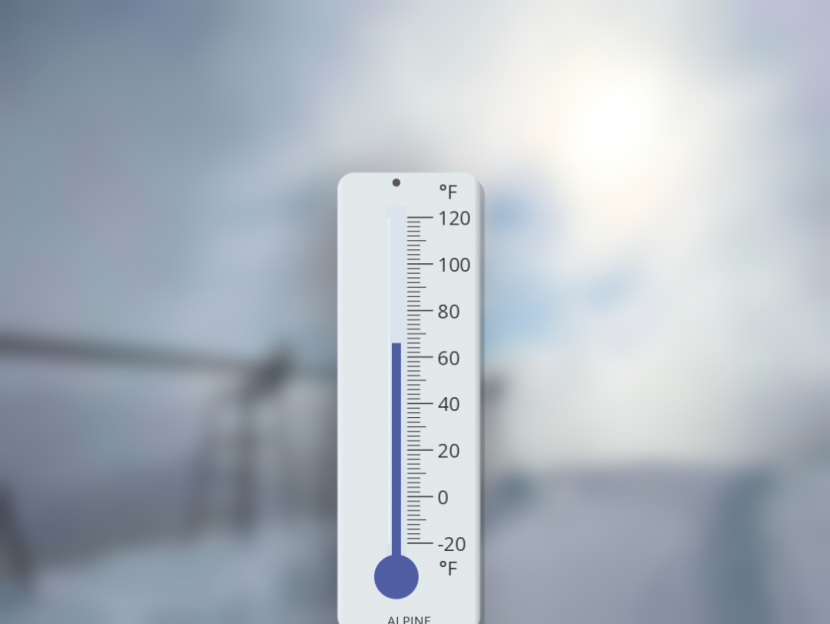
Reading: 66 °F
